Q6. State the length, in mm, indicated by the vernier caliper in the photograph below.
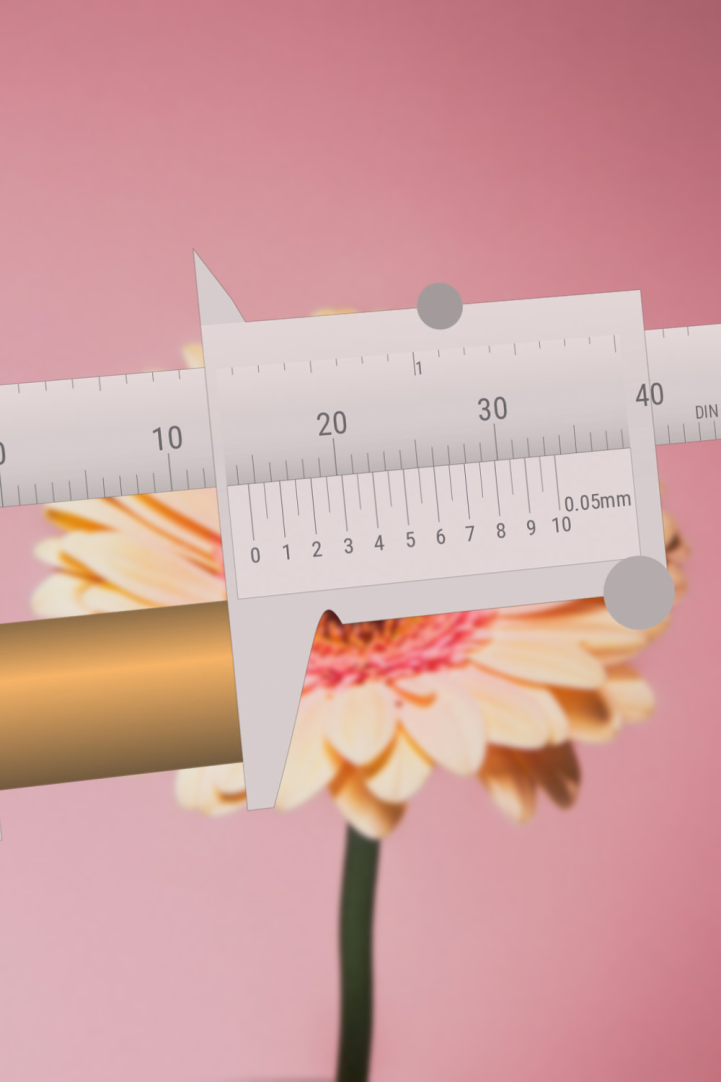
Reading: 14.6 mm
